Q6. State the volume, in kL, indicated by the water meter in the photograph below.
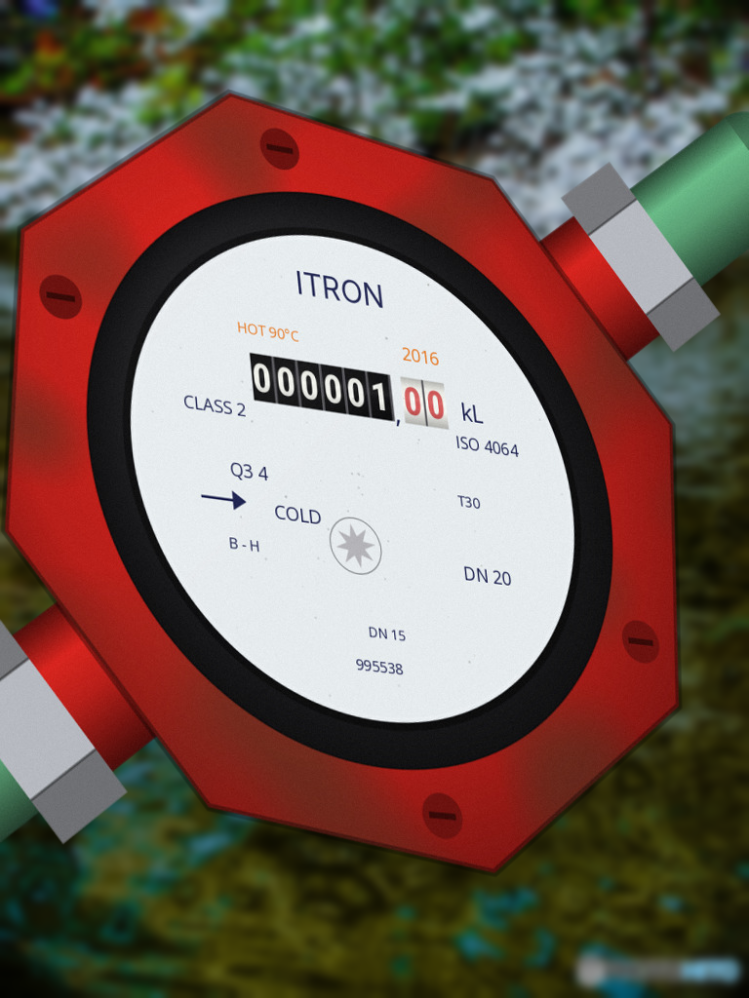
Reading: 1.00 kL
